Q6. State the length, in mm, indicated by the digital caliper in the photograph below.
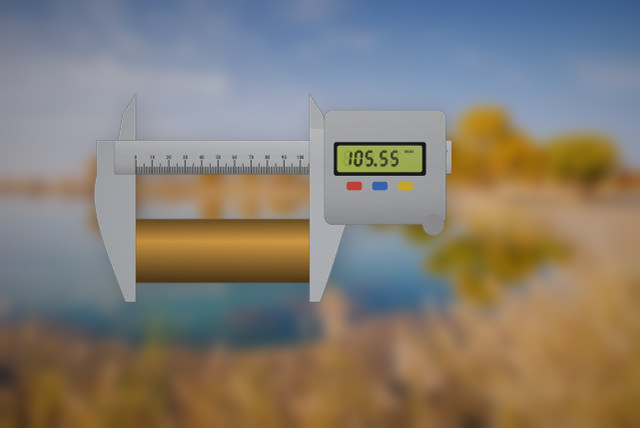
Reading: 105.55 mm
